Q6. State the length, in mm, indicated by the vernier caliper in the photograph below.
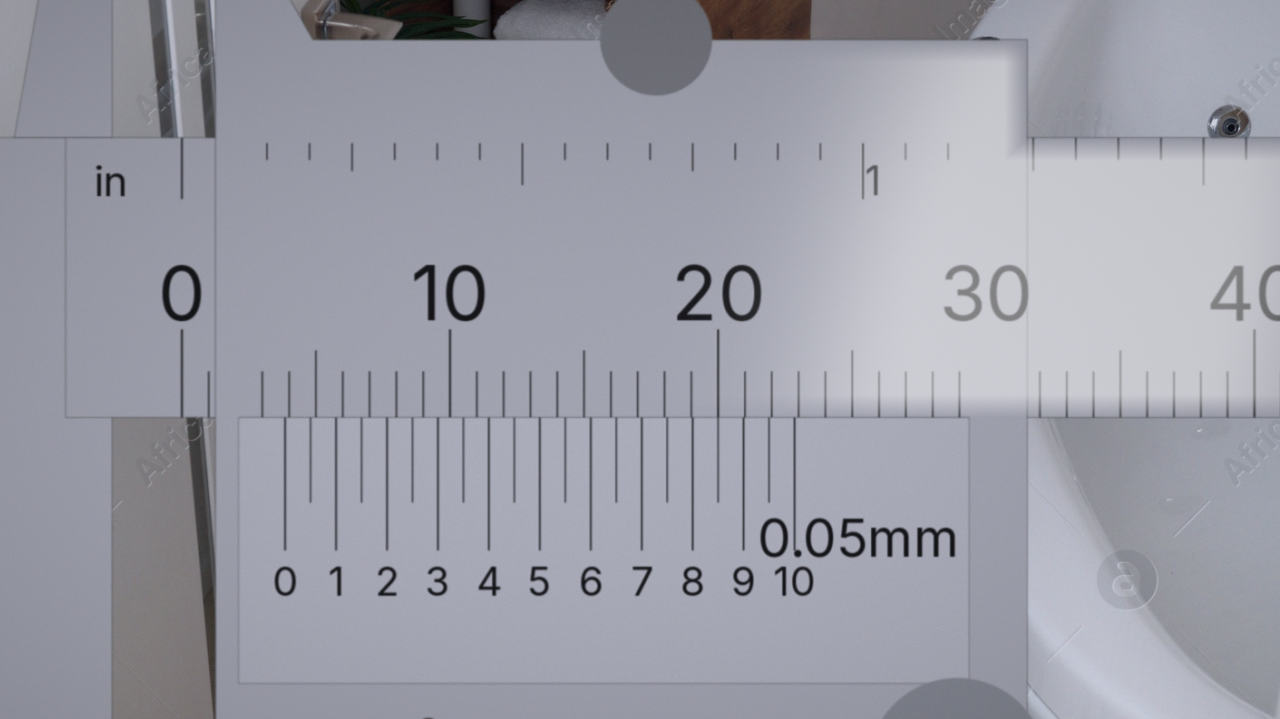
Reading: 3.85 mm
